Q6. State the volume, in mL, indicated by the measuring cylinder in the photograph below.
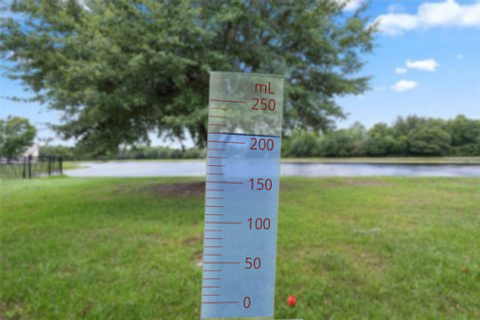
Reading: 210 mL
